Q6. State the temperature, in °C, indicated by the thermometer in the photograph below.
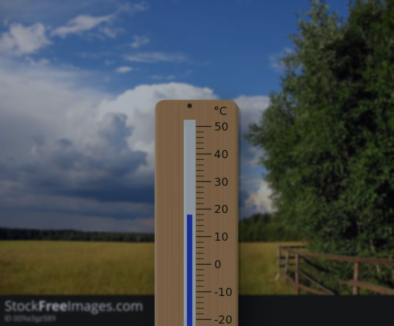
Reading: 18 °C
